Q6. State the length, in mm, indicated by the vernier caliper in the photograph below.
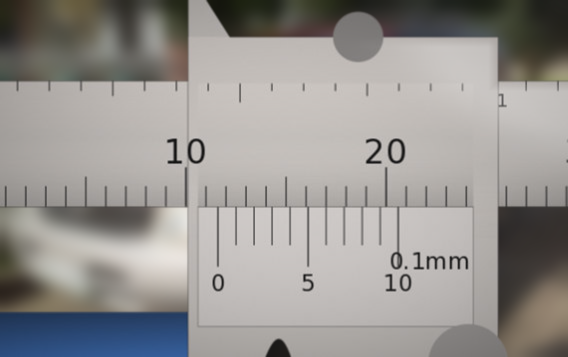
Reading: 11.6 mm
